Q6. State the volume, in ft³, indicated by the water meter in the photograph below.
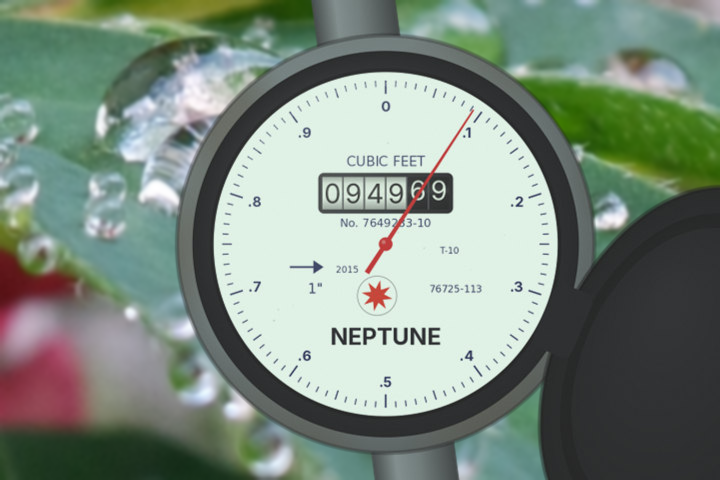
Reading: 94969.09 ft³
